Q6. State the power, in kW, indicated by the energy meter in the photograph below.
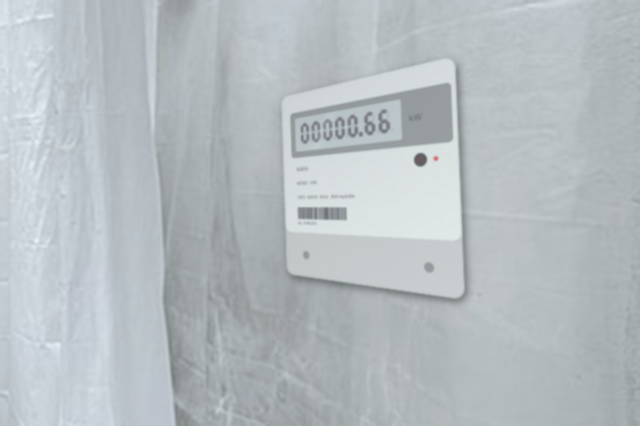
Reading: 0.66 kW
